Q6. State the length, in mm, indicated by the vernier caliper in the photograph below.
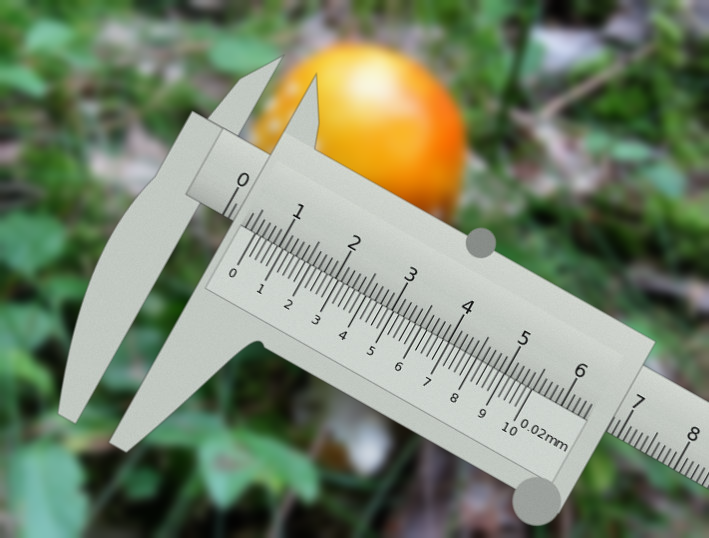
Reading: 5.8 mm
